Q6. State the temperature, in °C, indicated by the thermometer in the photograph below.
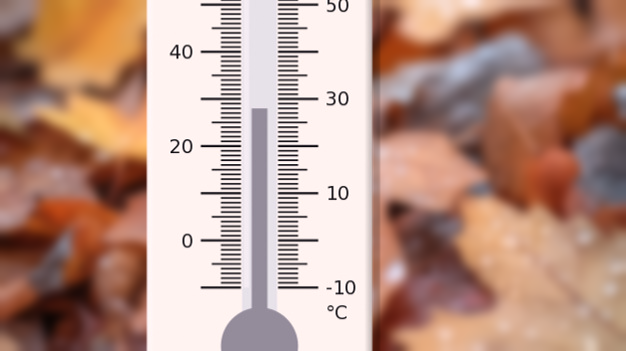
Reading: 28 °C
